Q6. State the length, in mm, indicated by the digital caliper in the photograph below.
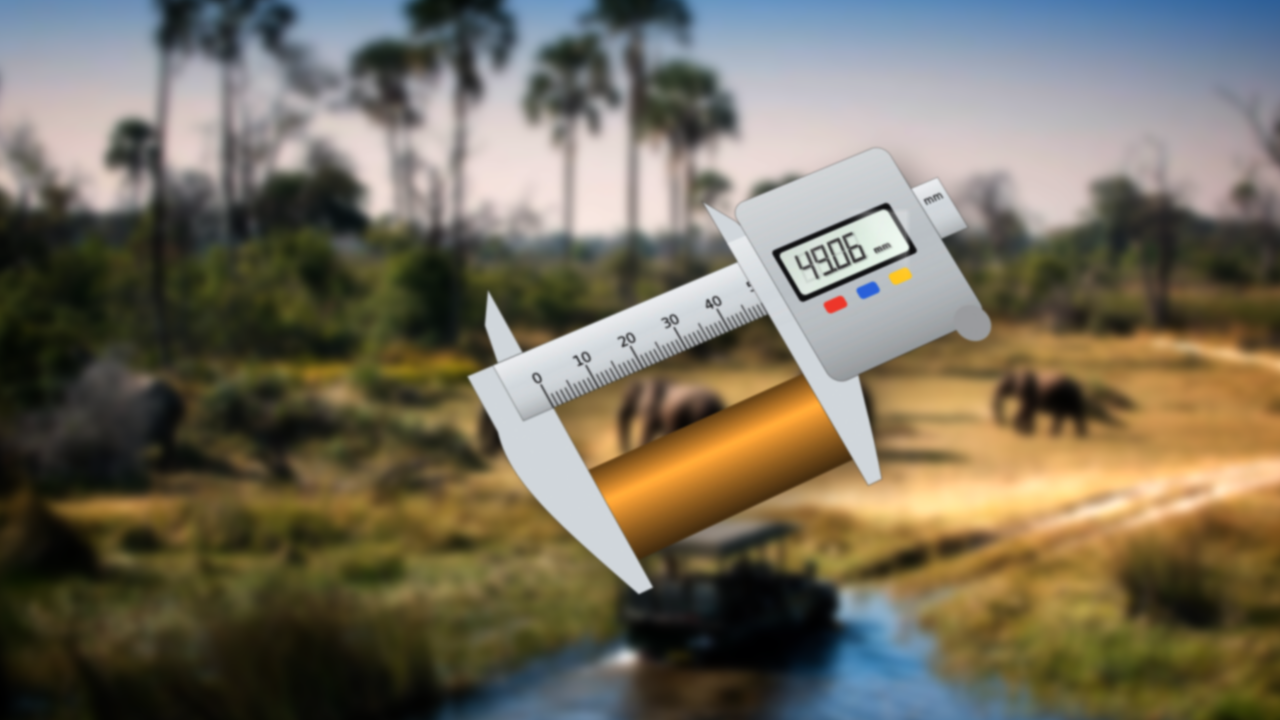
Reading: 49.06 mm
